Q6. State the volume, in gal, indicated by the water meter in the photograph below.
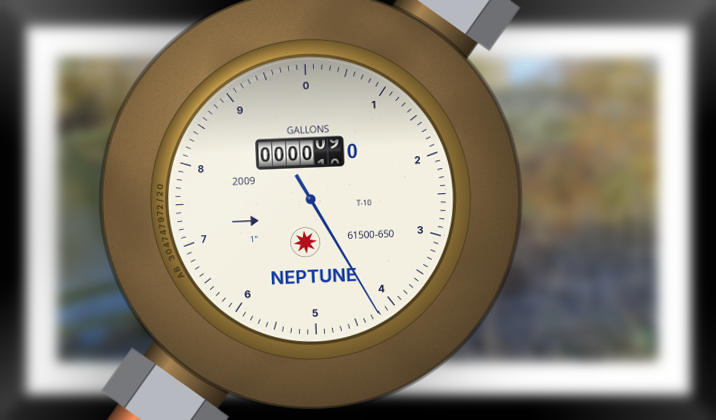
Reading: 94.2 gal
